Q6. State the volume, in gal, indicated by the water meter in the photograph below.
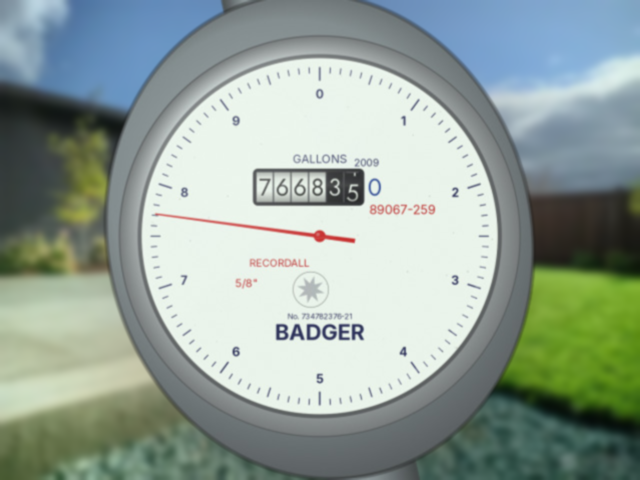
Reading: 7668347.7 gal
